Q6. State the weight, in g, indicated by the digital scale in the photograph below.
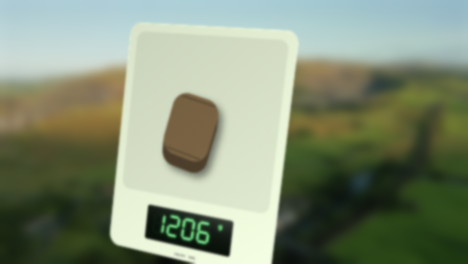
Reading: 1206 g
